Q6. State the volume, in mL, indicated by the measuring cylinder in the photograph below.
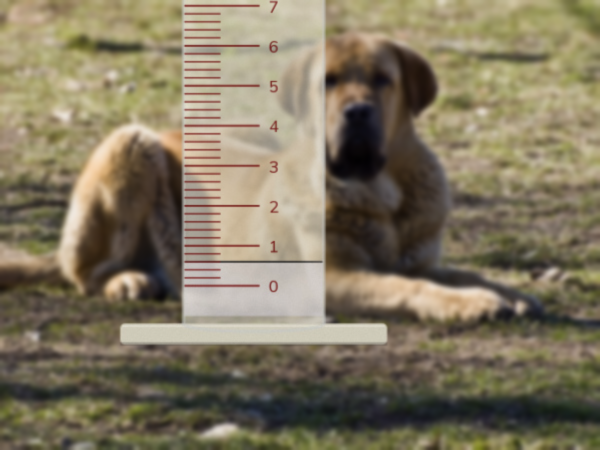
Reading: 0.6 mL
